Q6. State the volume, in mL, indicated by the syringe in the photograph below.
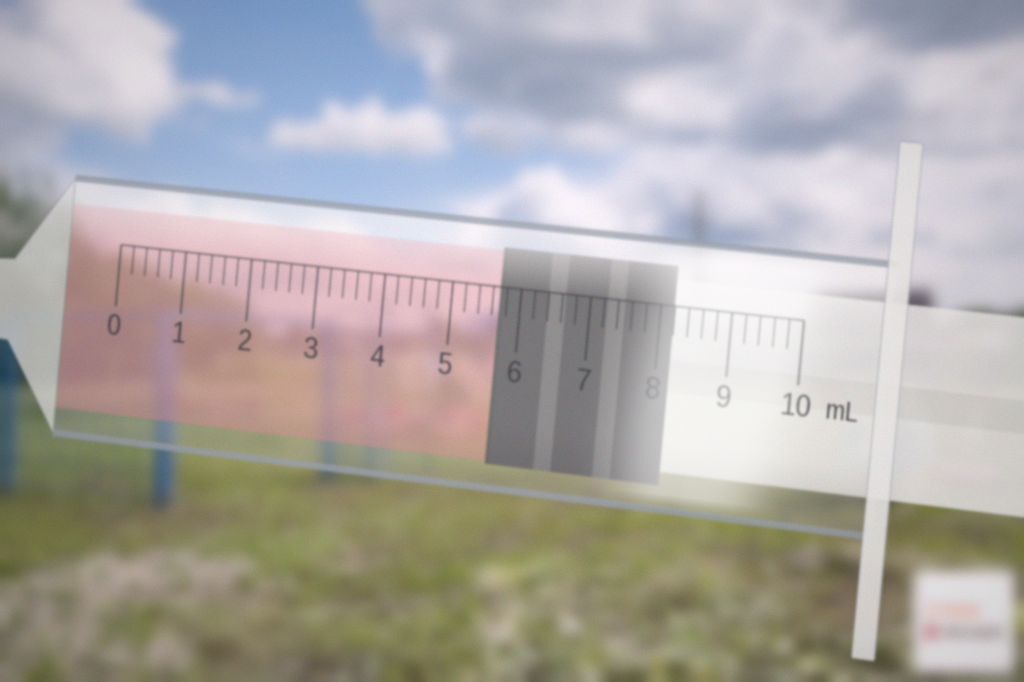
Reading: 5.7 mL
